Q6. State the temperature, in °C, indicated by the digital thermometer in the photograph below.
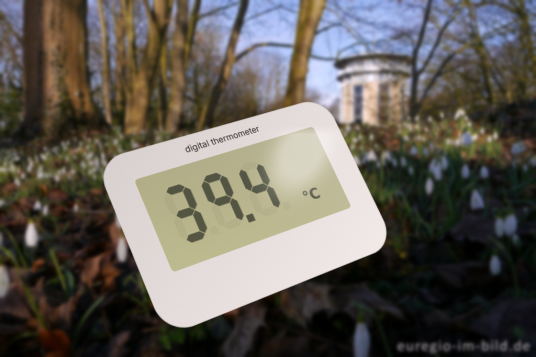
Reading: 39.4 °C
